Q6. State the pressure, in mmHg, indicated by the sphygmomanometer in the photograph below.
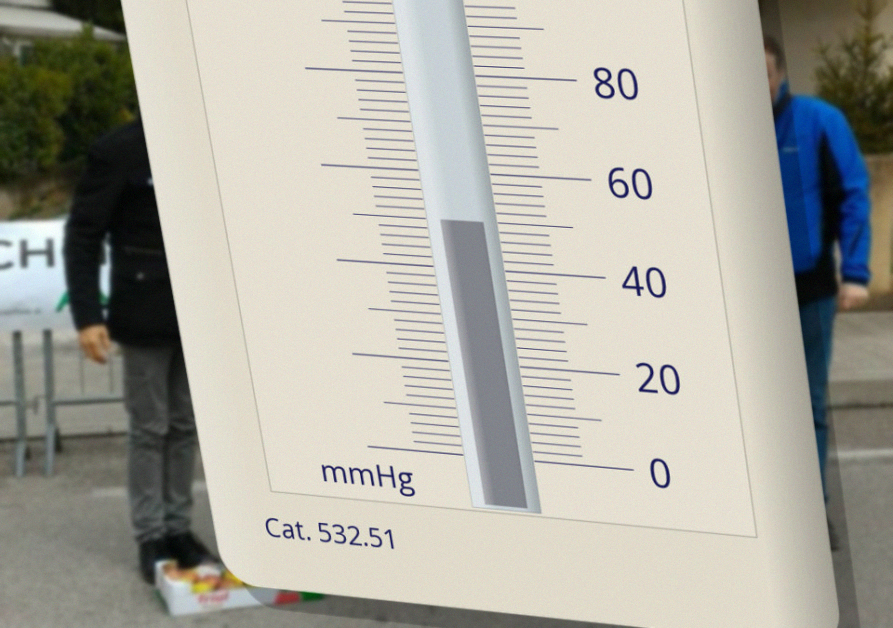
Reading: 50 mmHg
